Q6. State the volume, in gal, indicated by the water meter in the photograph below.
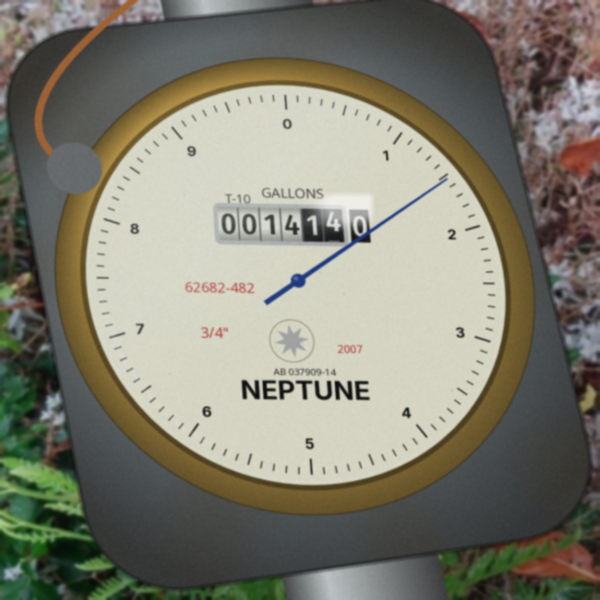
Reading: 14141.5 gal
